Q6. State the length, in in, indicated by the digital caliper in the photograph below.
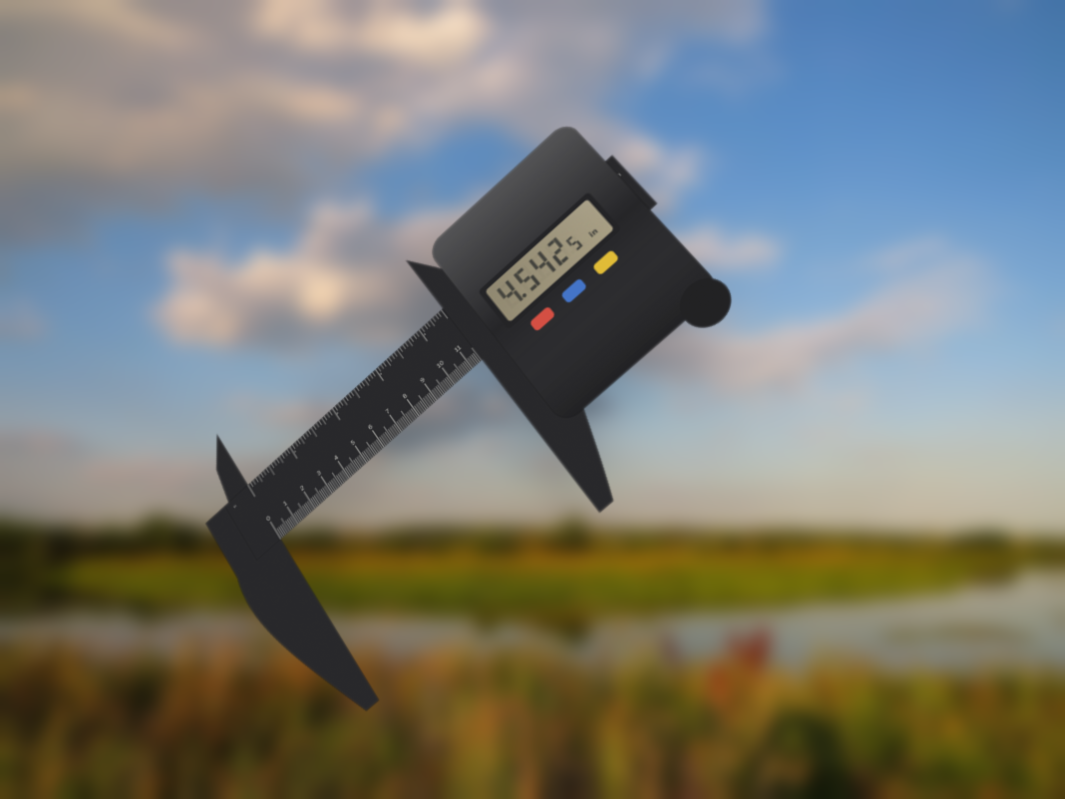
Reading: 4.5425 in
